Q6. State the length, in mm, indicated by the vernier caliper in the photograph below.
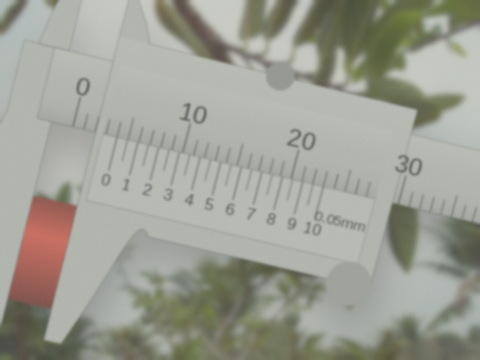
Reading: 4.0 mm
